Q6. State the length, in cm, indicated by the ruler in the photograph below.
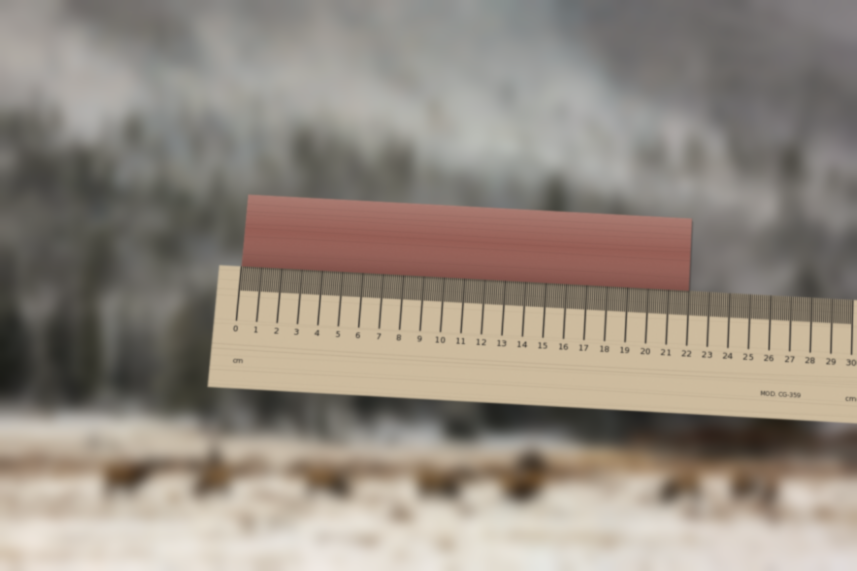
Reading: 22 cm
